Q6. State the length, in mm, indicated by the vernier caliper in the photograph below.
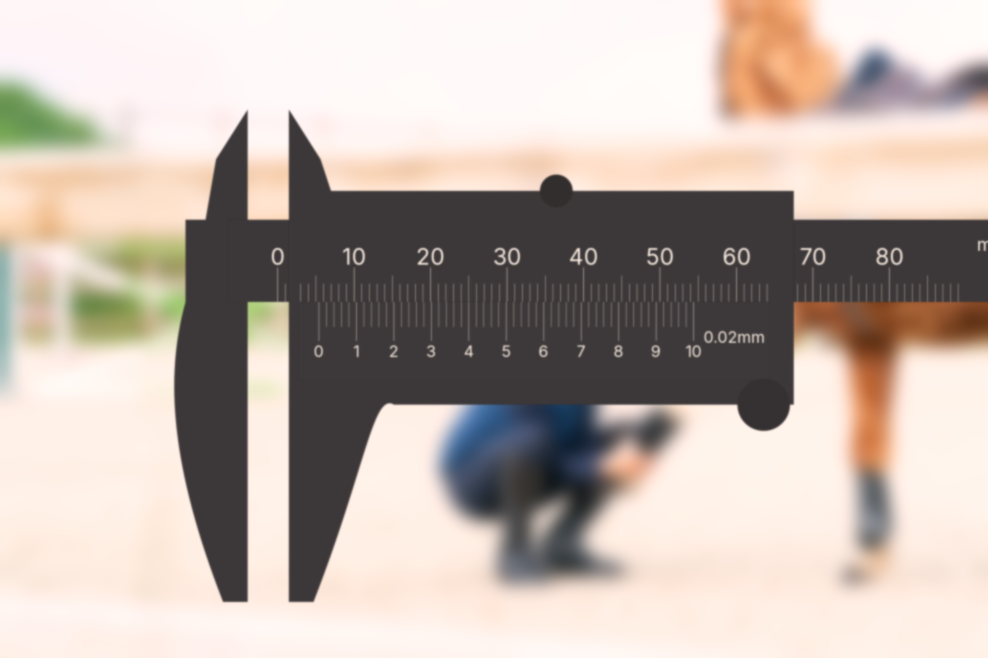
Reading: 5.4 mm
